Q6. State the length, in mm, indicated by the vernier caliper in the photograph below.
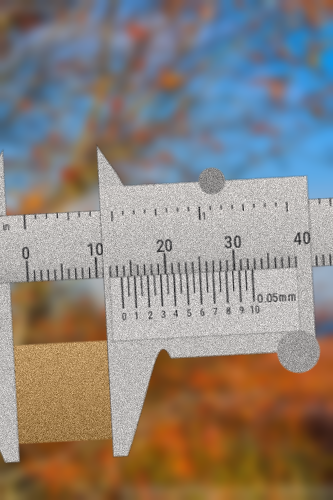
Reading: 13.6 mm
